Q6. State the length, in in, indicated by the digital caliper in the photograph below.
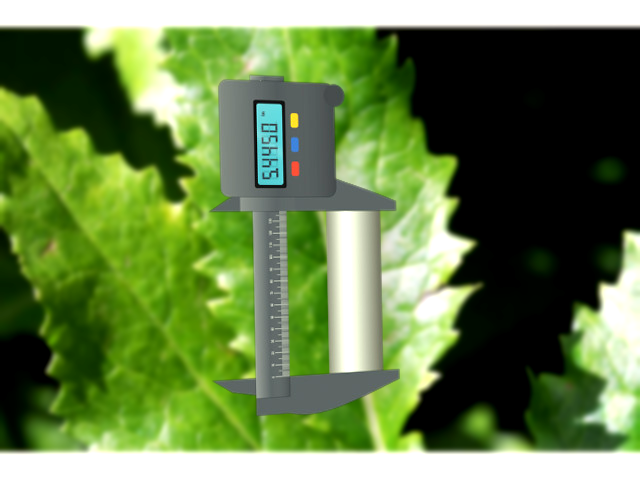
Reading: 5.4450 in
